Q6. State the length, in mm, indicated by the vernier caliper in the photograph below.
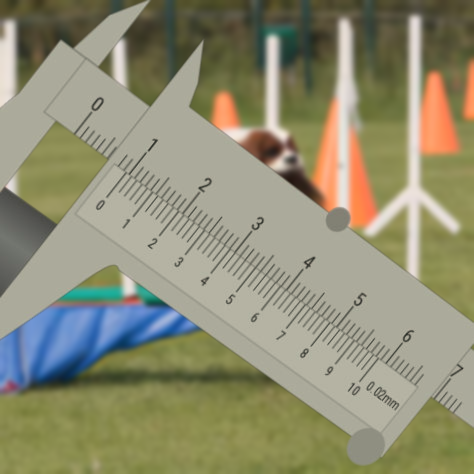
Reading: 9.5 mm
